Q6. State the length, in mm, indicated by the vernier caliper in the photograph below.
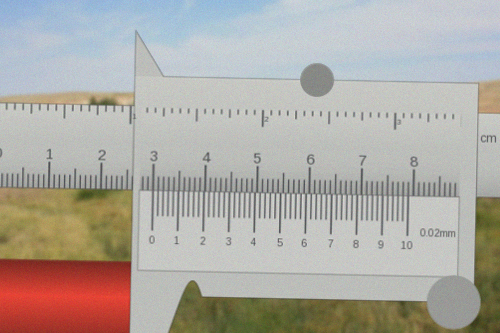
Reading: 30.0 mm
